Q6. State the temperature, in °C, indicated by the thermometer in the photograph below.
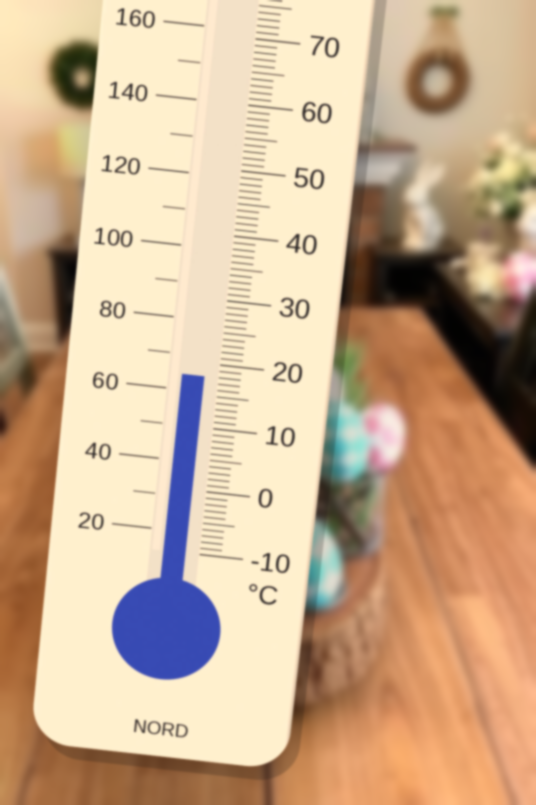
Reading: 18 °C
